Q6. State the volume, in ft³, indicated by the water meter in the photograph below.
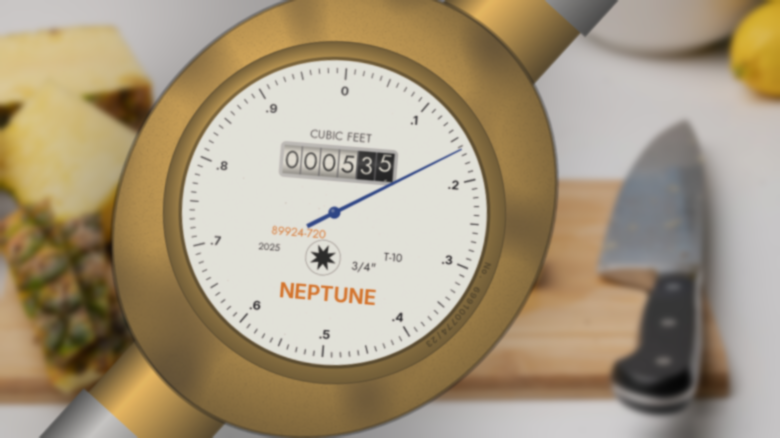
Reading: 535.16 ft³
